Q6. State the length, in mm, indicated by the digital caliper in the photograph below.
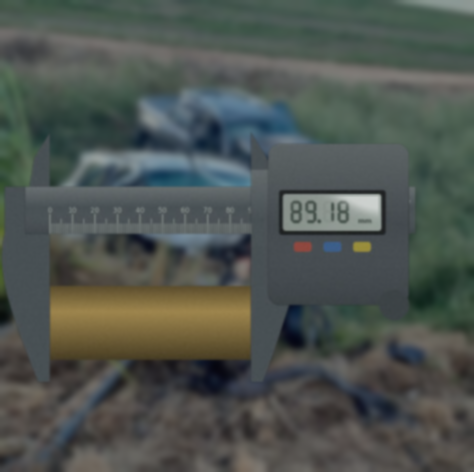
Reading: 89.18 mm
